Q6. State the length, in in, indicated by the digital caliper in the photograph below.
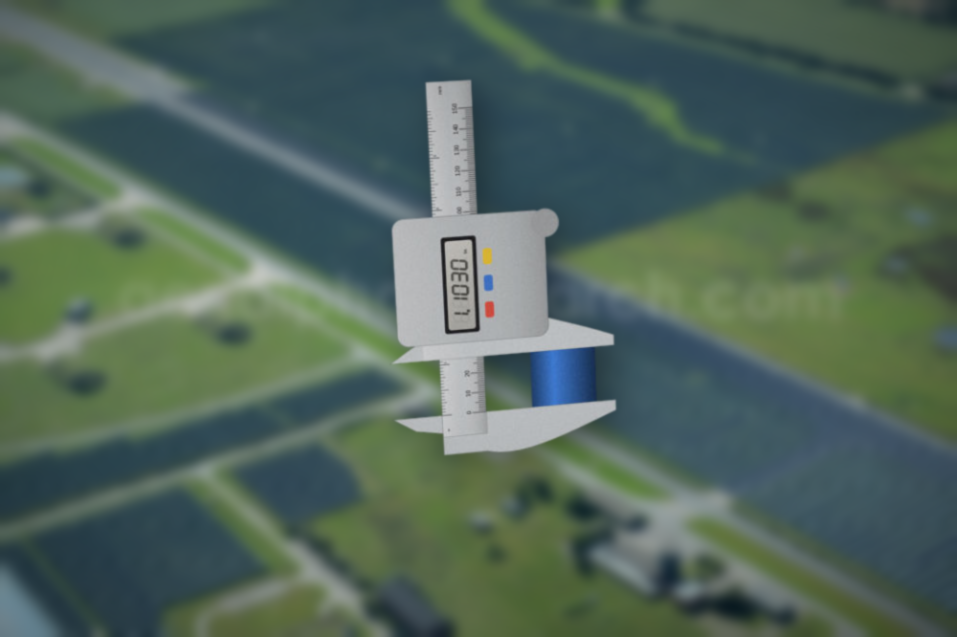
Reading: 1.1030 in
